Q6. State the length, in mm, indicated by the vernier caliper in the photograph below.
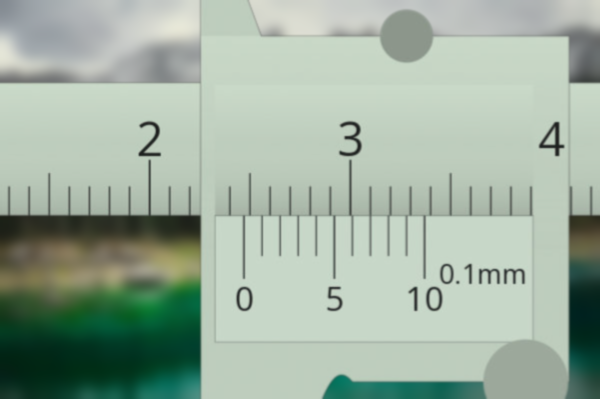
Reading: 24.7 mm
